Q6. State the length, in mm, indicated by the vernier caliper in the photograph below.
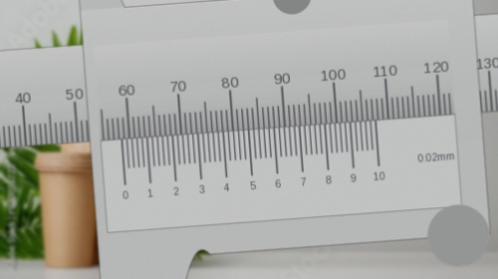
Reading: 58.5 mm
